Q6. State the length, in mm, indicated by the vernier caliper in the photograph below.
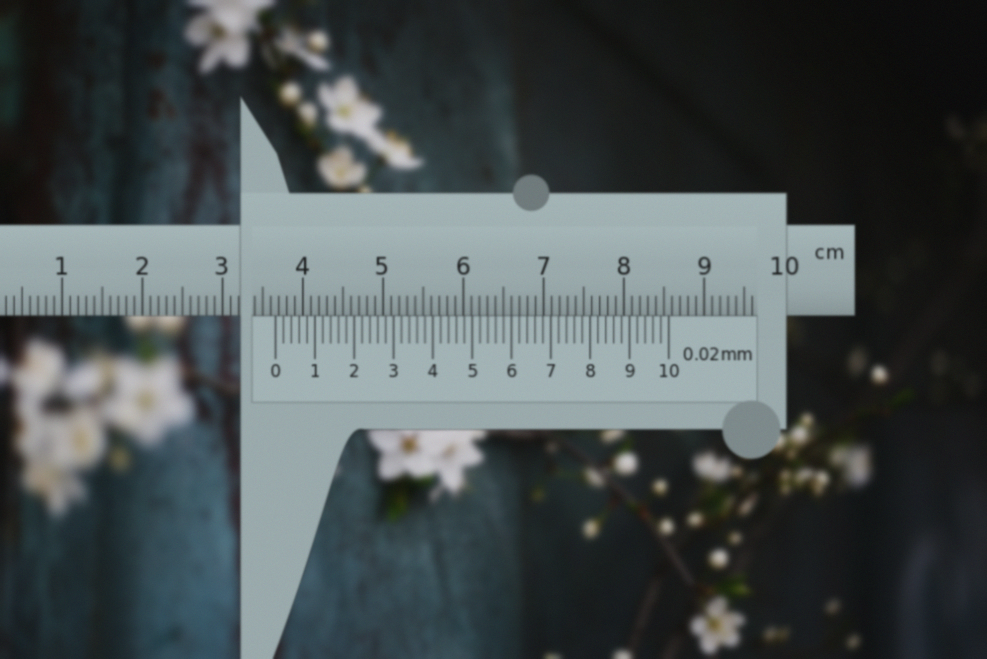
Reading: 36.6 mm
